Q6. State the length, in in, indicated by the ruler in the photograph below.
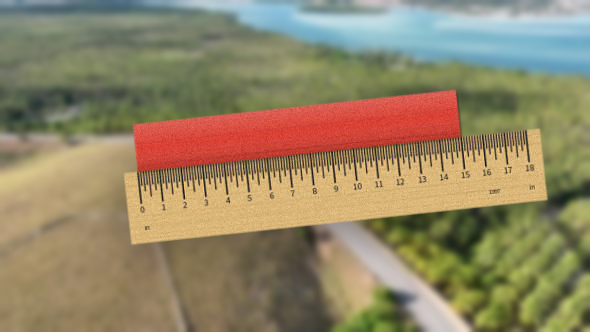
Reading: 15 in
